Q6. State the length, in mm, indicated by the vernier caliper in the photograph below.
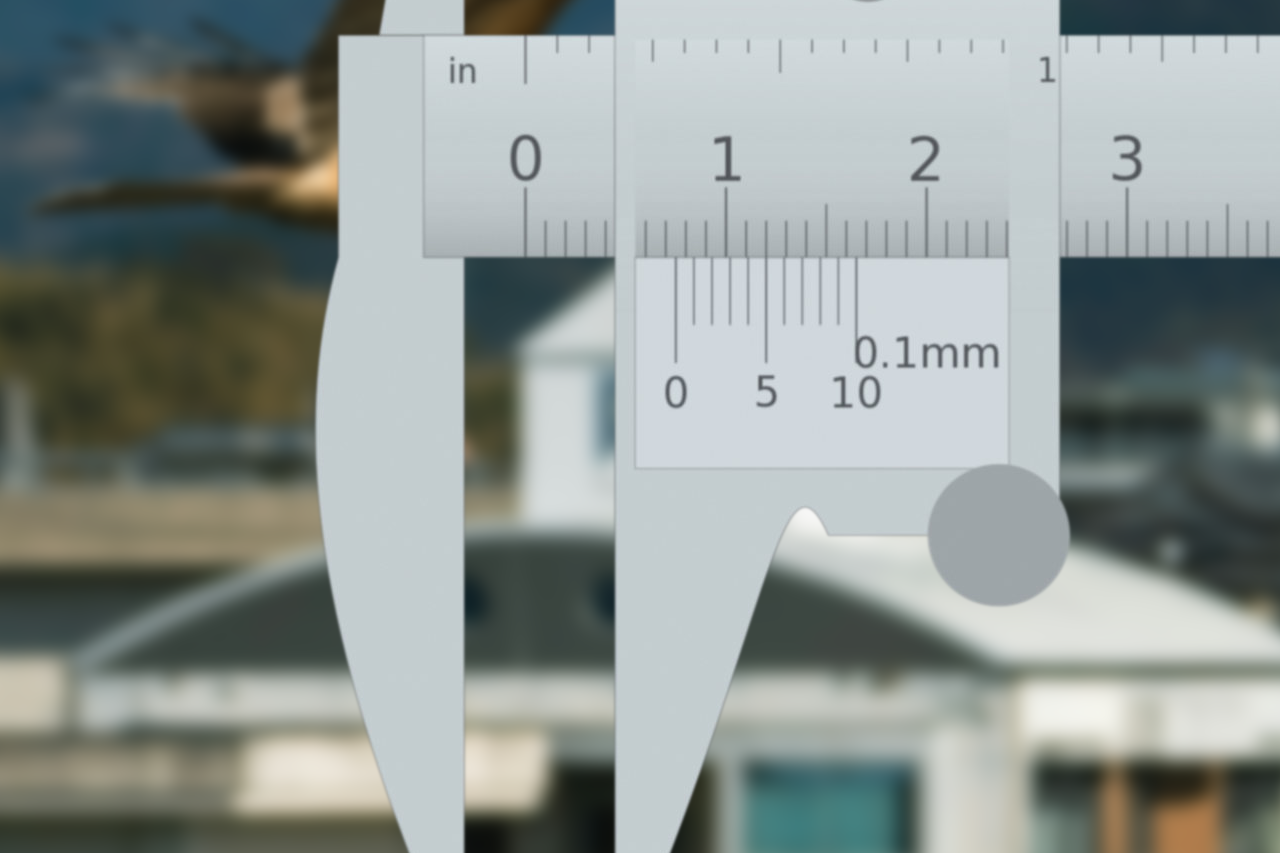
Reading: 7.5 mm
